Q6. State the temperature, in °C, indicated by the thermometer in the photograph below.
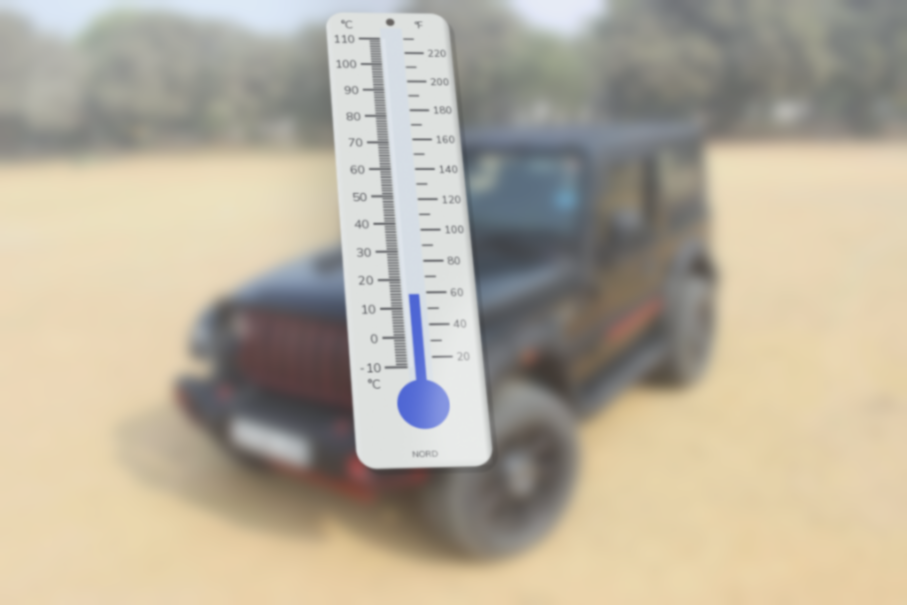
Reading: 15 °C
